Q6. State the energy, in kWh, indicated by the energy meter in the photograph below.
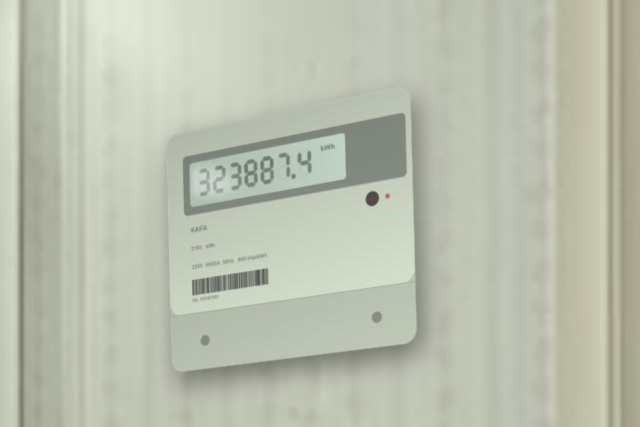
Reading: 323887.4 kWh
